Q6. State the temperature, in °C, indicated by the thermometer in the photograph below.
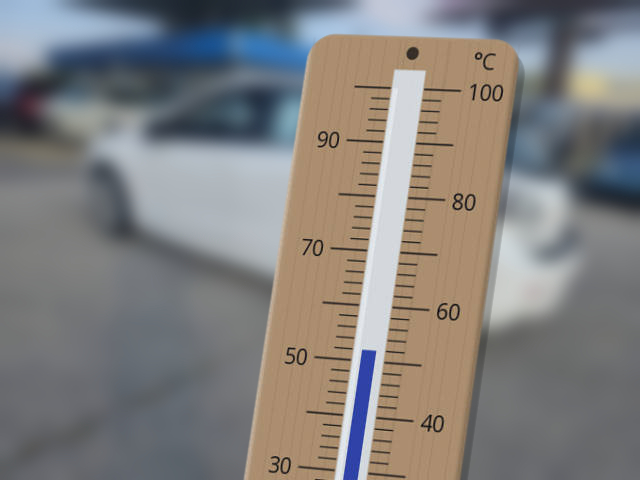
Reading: 52 °C
